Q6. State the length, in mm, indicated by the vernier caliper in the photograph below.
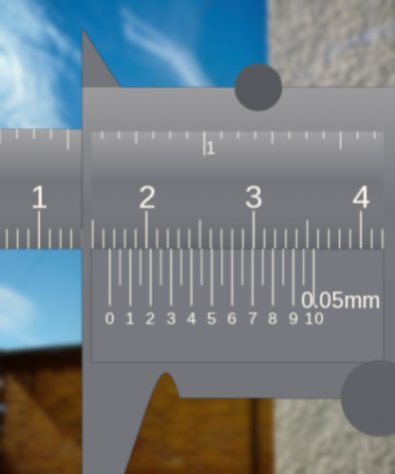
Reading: 16.6 mm
